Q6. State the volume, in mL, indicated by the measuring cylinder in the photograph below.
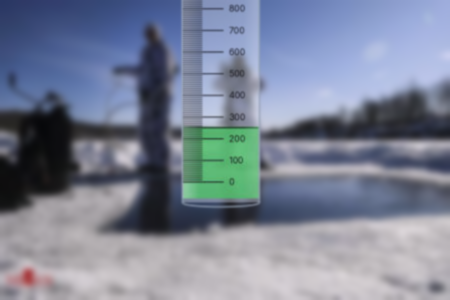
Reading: 250 mL
